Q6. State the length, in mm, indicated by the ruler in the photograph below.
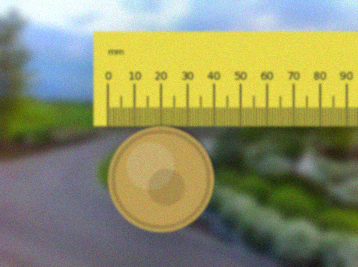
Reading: 40 mm
